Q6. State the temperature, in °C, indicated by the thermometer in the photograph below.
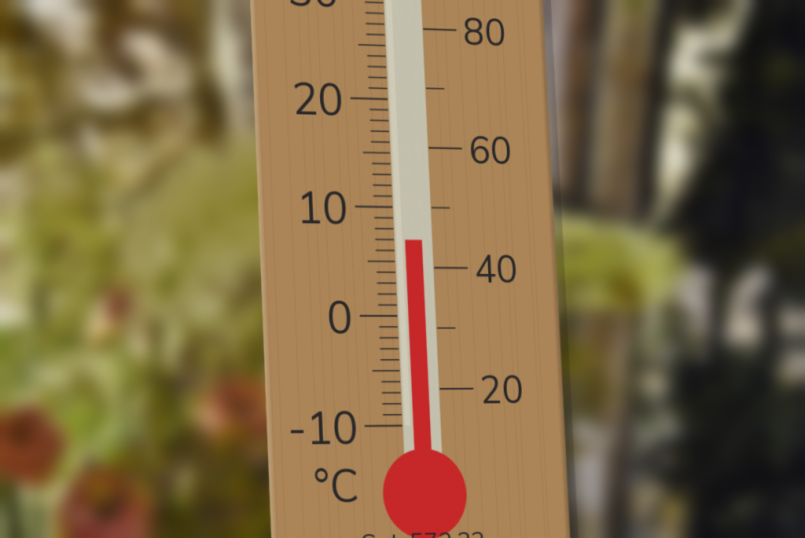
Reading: 7 °C
